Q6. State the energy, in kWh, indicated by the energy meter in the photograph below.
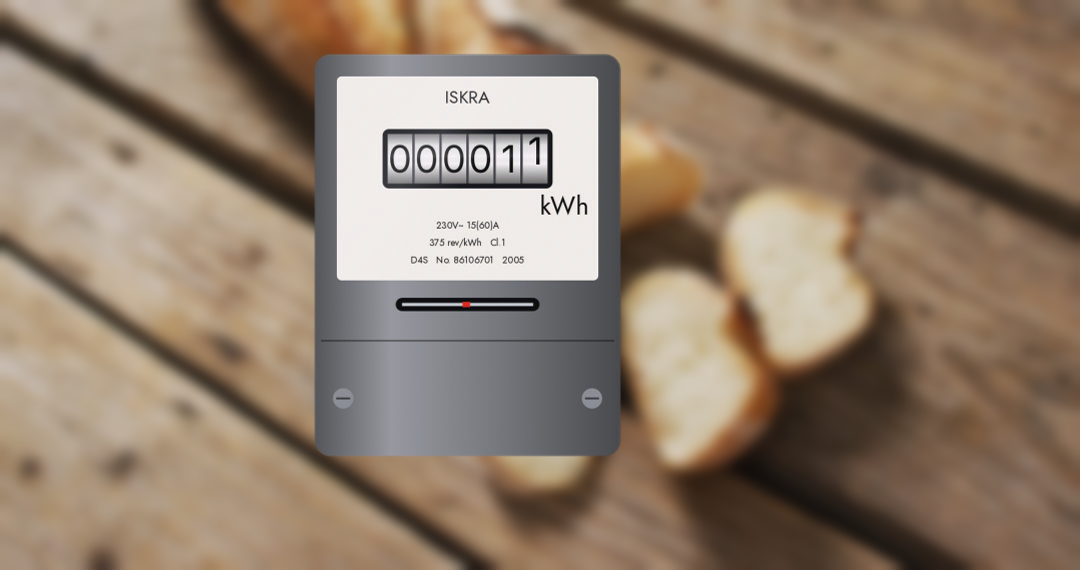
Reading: 11 kWh
